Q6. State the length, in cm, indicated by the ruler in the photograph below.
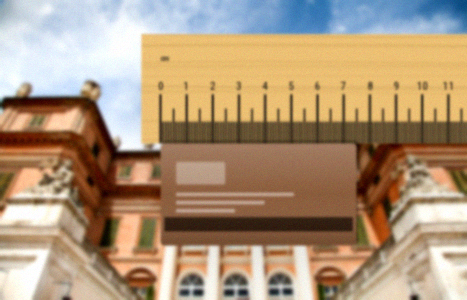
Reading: 7.5 cm
